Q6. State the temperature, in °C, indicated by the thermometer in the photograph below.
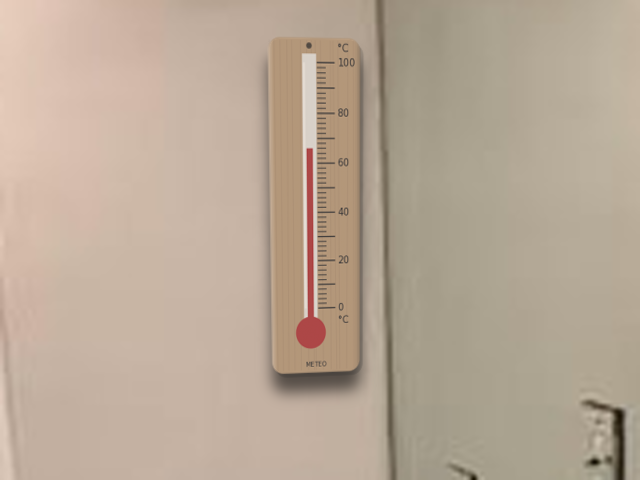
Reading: 66 °C
